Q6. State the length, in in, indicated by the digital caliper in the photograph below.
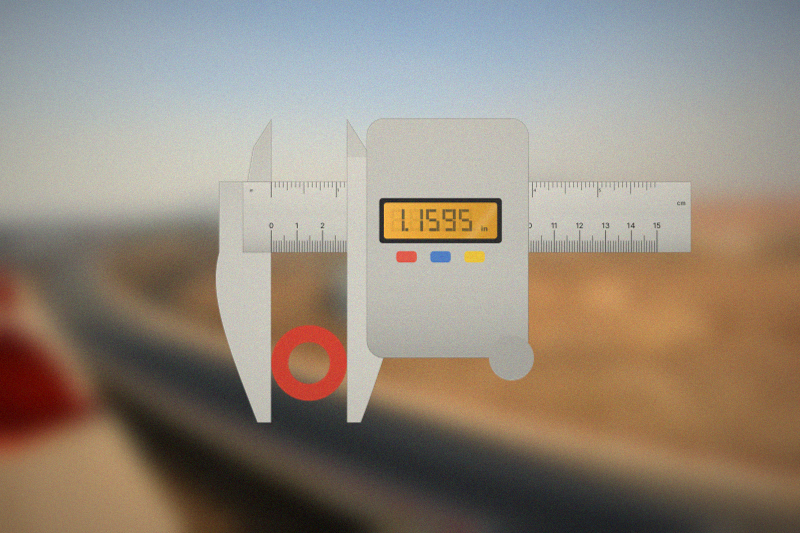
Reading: 1.1595 in
